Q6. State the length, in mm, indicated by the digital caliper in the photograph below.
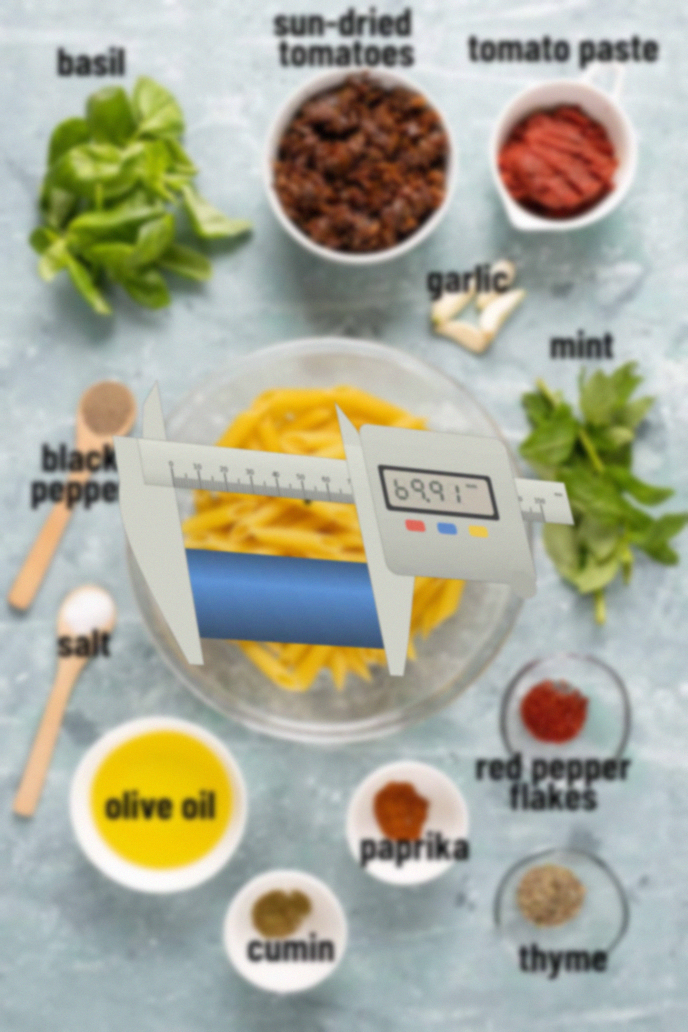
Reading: 69.91 mm
